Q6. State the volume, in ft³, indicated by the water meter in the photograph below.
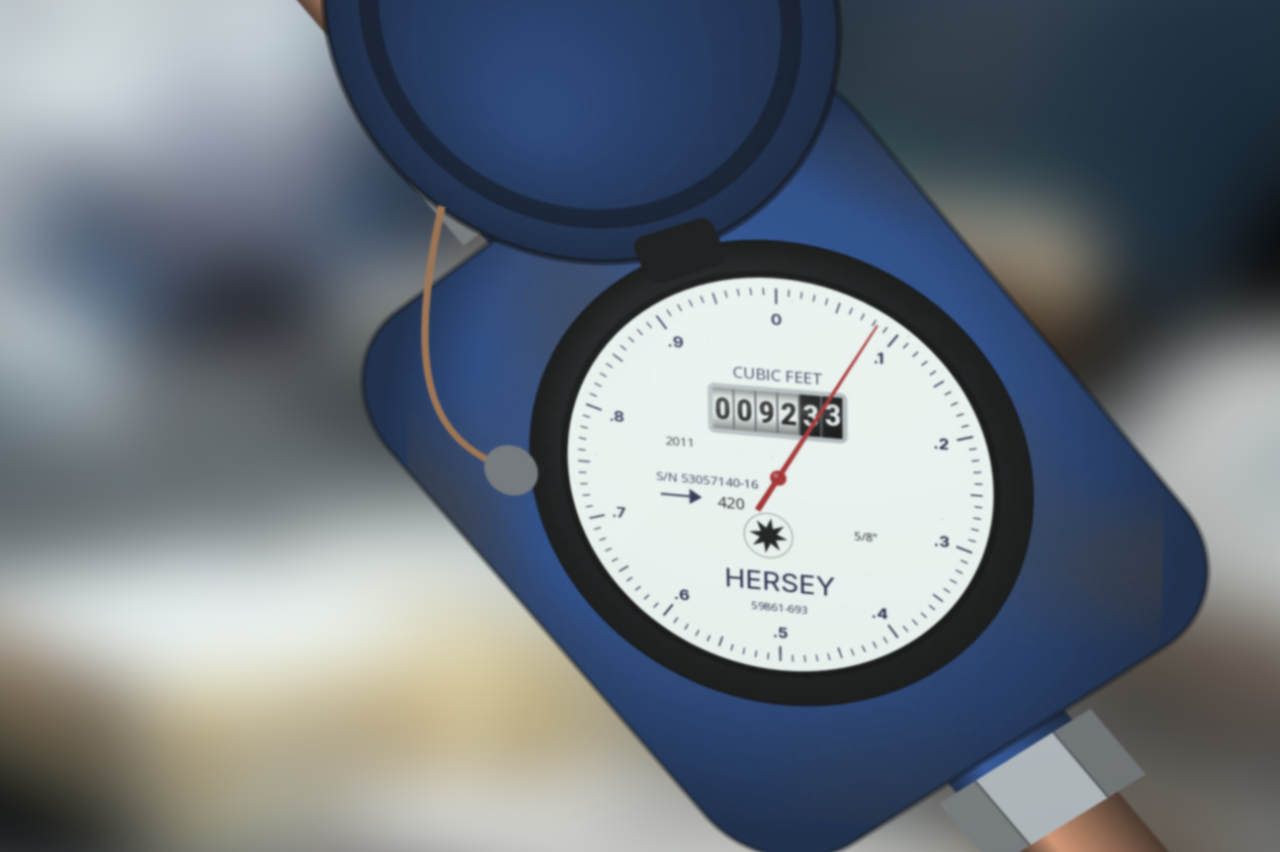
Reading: 9233.08 ft³
